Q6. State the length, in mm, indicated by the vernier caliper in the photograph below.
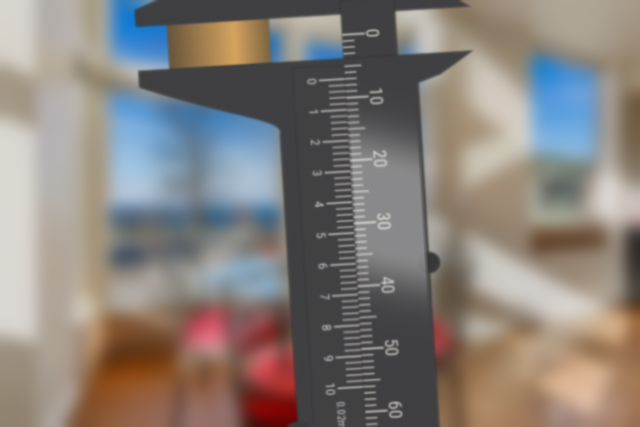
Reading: 7.0 mm
